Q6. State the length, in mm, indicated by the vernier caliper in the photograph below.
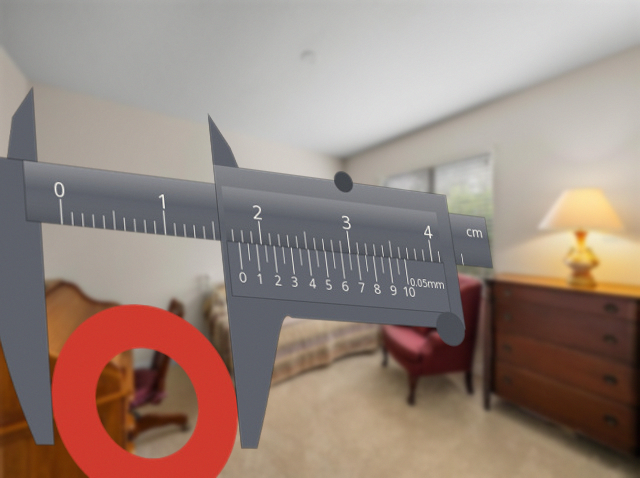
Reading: 17.6 mm
